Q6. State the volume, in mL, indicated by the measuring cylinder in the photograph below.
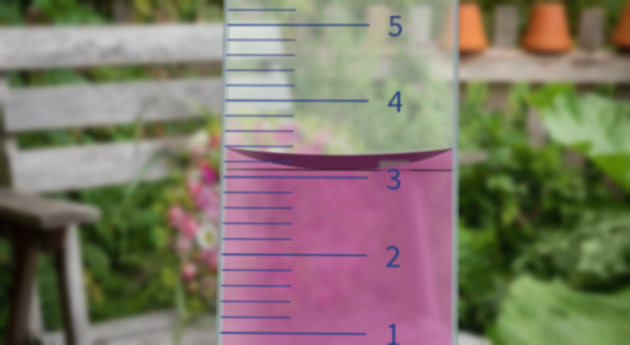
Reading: 3.1 mL
